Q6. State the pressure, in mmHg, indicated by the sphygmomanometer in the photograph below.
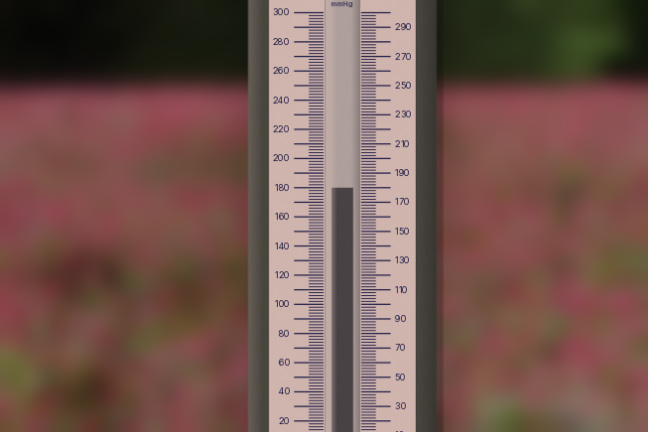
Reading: 180 mmHg
